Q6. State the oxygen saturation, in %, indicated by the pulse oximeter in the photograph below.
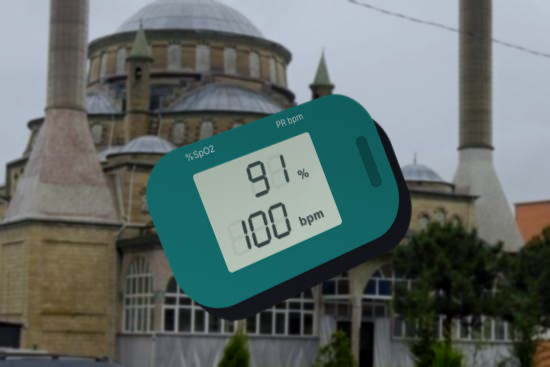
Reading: 91 %
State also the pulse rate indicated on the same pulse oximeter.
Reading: 100 bpm
